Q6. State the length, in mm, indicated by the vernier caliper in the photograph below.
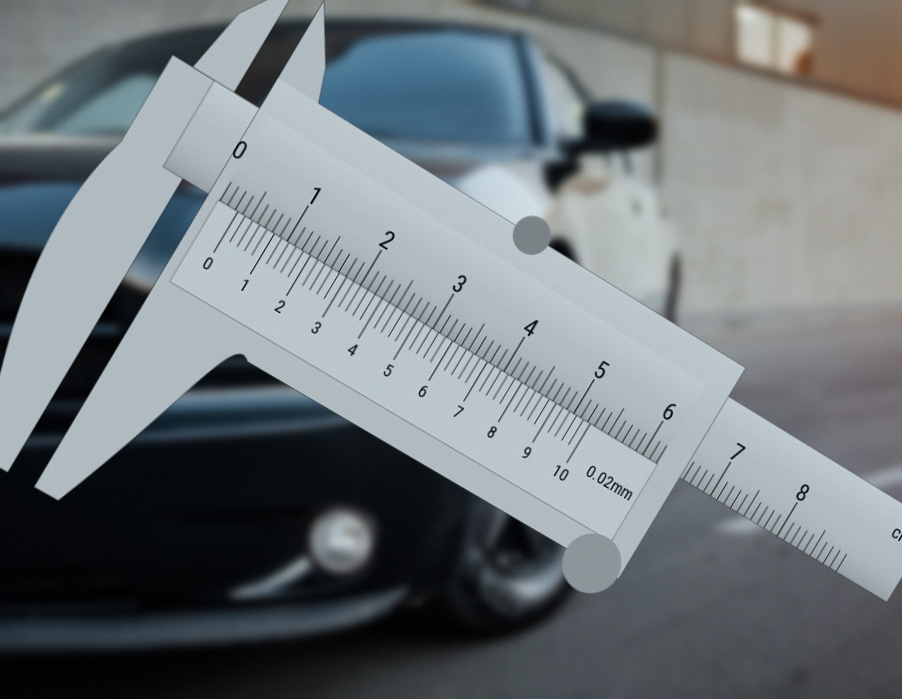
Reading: 3.4 mm
